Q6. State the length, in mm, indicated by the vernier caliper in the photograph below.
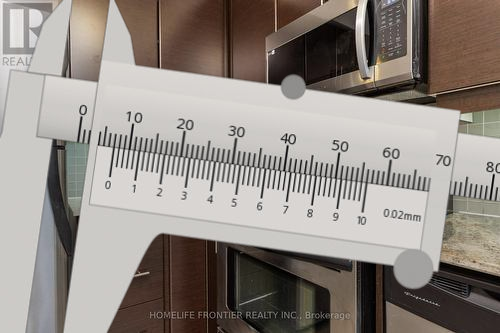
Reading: 7.0 mm
